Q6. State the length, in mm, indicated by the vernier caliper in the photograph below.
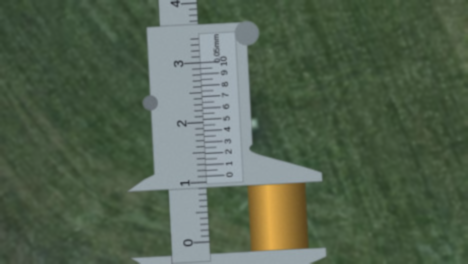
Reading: 11.0 mm
